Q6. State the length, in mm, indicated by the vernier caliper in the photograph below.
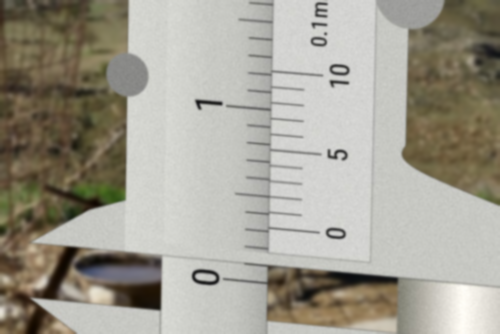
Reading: 3.2 mm
